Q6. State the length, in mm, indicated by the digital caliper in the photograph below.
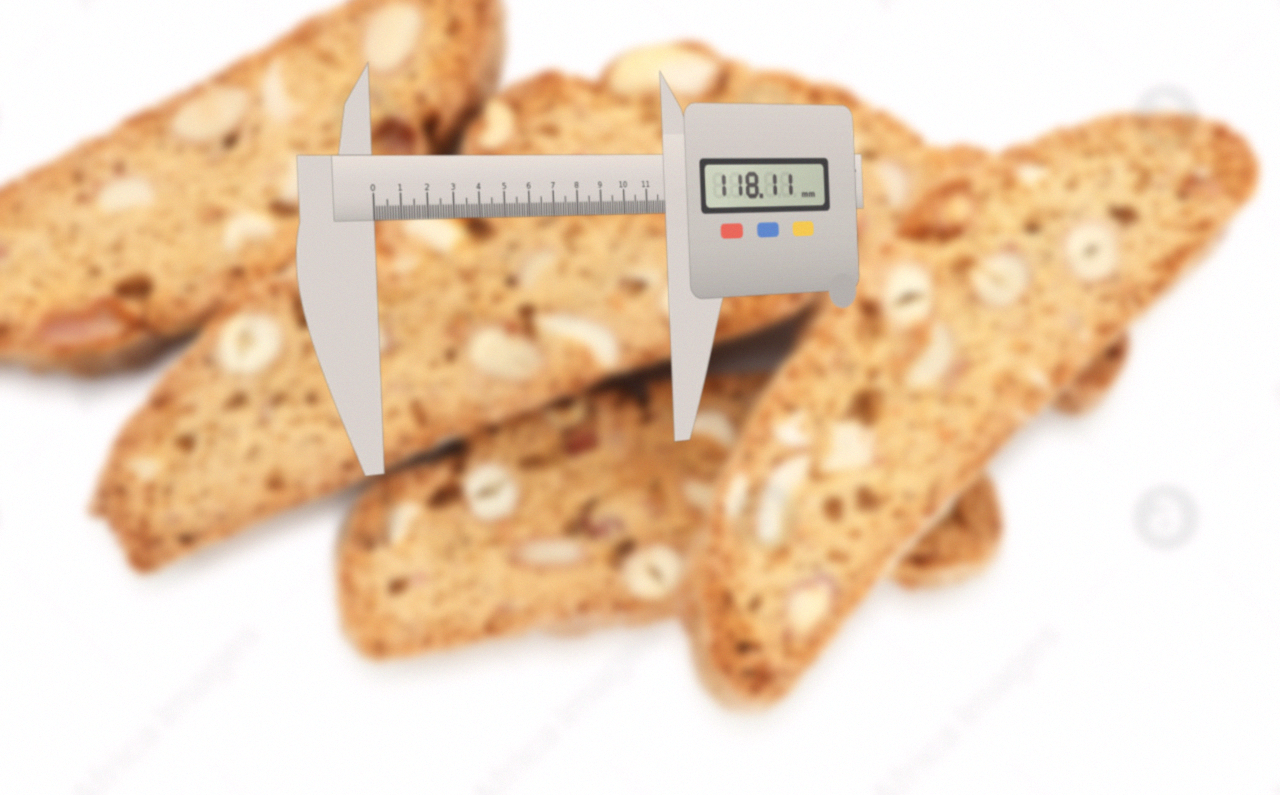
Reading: 118.11 mm
